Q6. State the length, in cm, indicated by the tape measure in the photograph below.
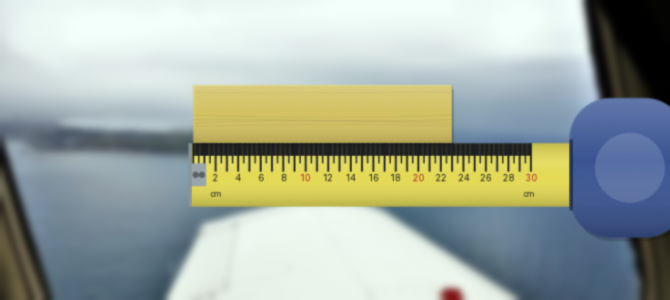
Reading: 23 cm
